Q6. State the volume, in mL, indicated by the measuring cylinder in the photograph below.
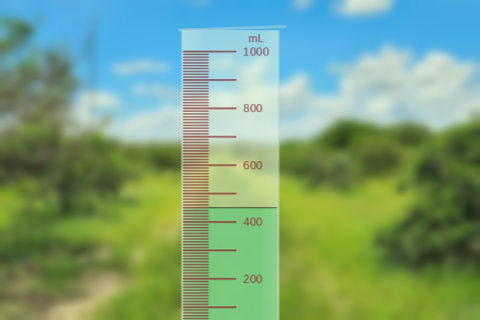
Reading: 450 mL
